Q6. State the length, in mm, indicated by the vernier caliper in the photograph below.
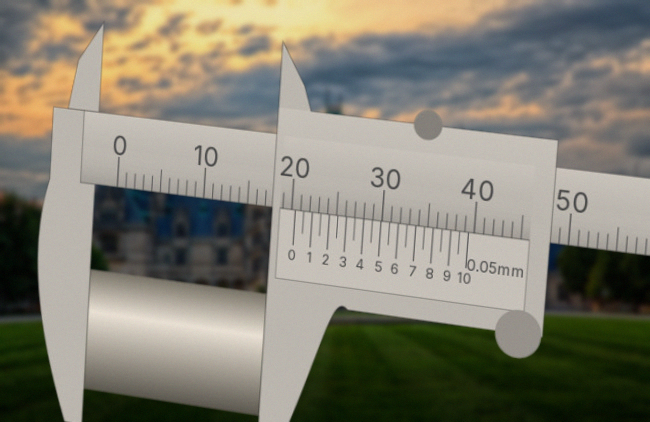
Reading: 20.4 mm
